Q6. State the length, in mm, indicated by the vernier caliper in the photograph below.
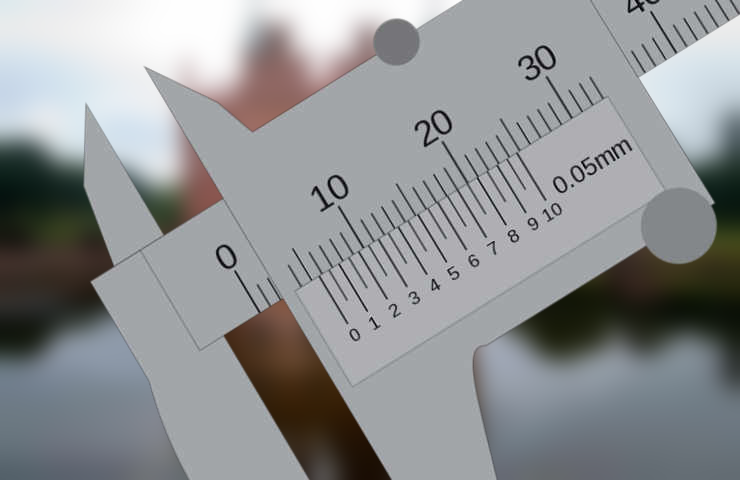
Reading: 5.7 mm
